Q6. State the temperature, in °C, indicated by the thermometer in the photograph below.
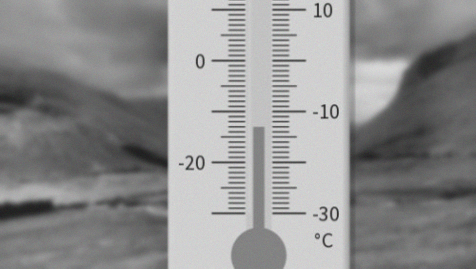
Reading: -13 °C
